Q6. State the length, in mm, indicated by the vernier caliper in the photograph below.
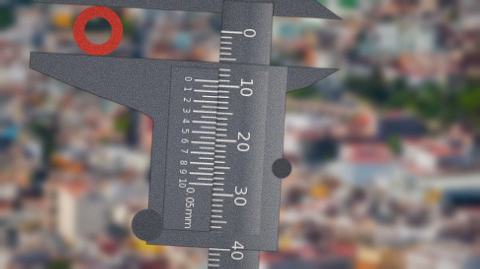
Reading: 9.2 mm
